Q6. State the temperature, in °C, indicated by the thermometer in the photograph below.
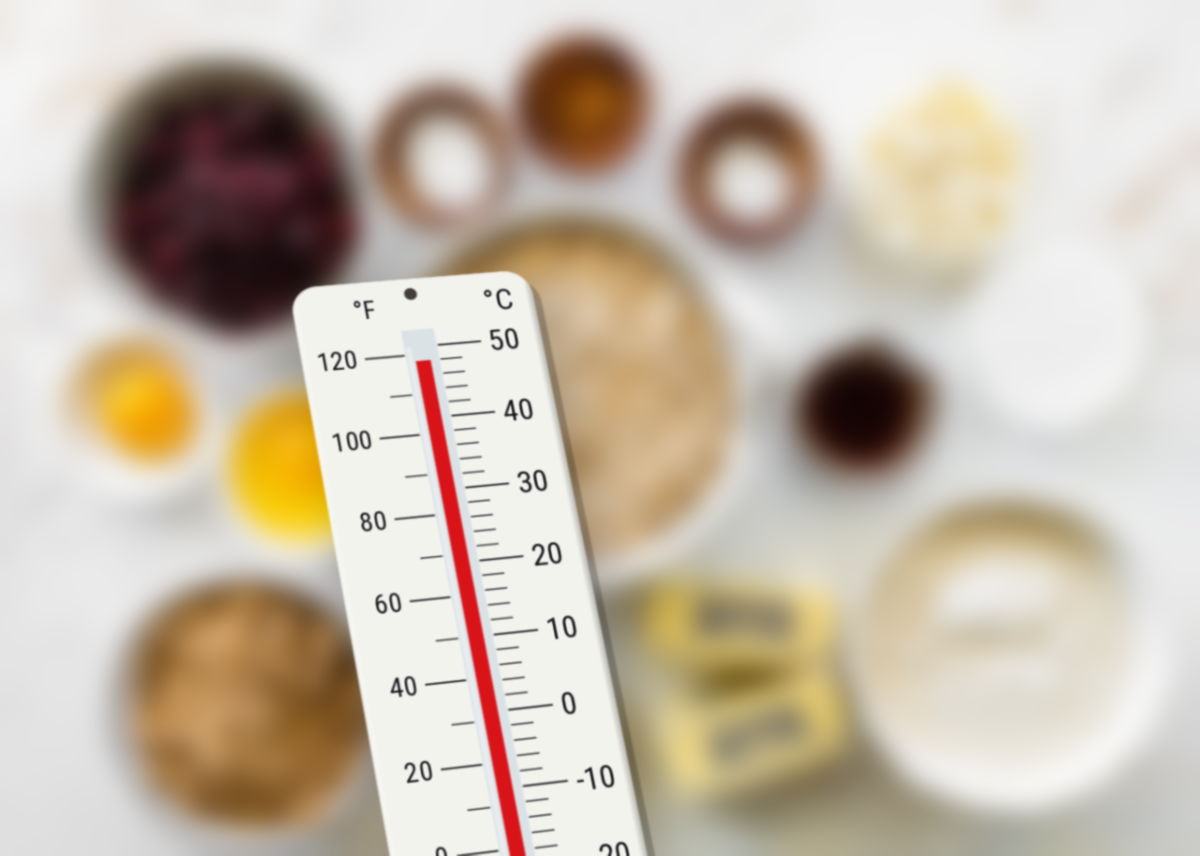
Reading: 48 °C
